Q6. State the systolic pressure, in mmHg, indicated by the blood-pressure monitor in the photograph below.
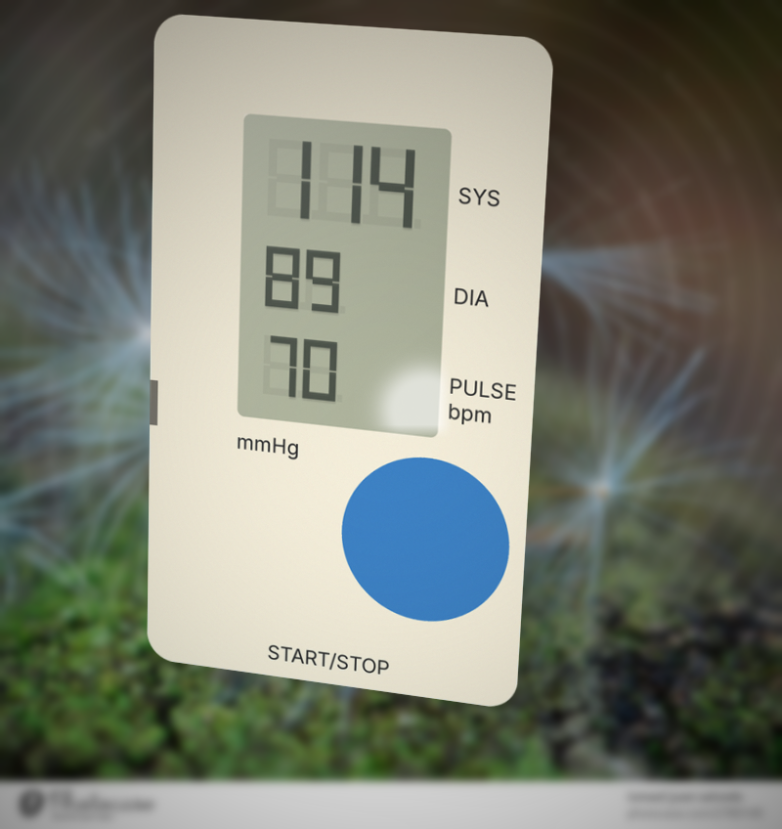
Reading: 114 mmHg
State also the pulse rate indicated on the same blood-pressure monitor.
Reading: 70 bpm
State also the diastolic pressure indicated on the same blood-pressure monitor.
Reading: 89 mmHg
